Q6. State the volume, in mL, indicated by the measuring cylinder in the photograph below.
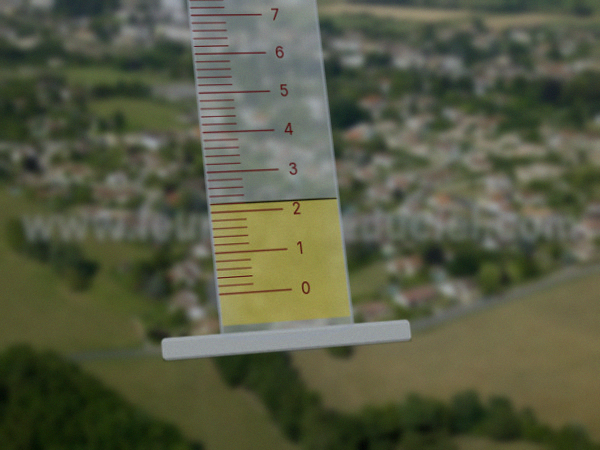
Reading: 2.2 mL
